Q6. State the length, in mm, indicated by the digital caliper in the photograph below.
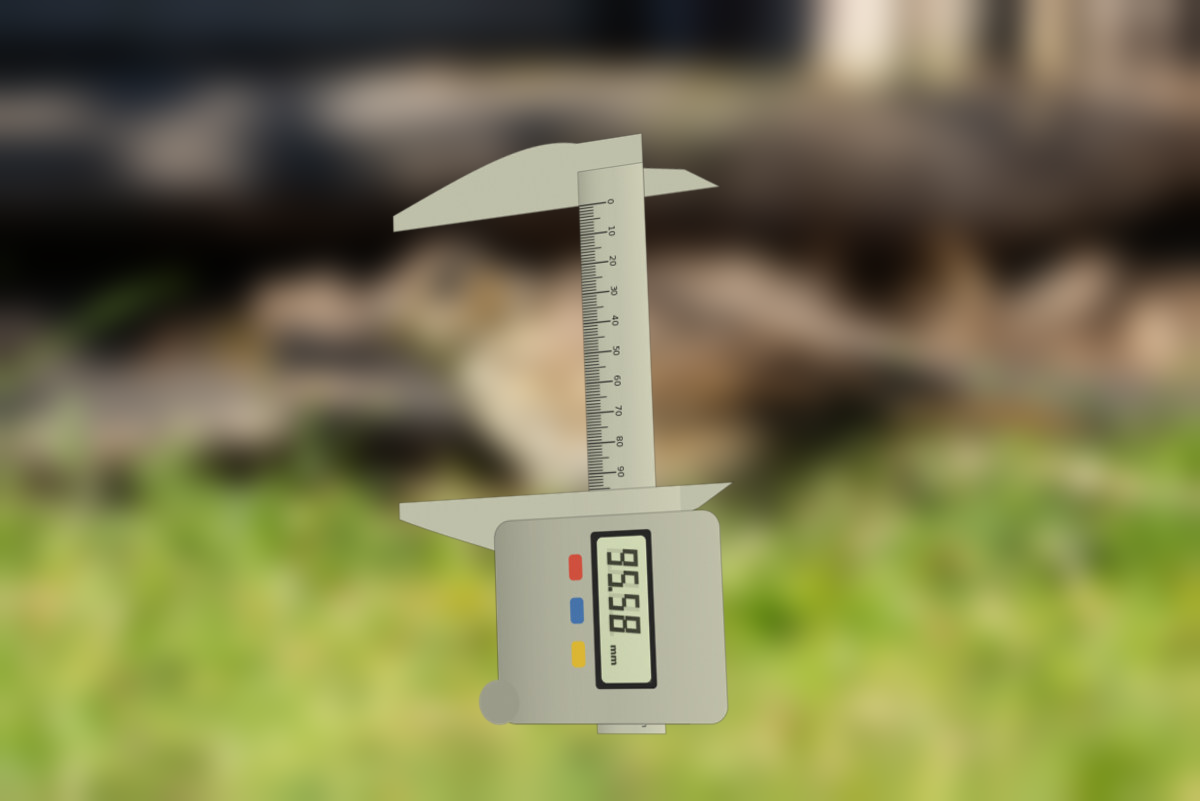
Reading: 95.58 mm
